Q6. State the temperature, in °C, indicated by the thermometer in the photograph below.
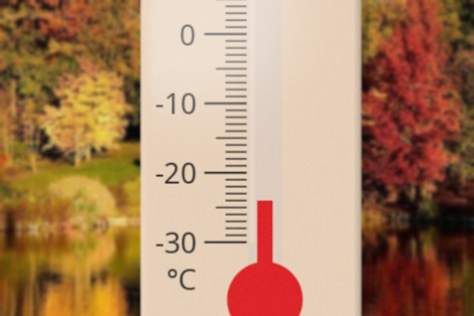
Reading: -24 °C
